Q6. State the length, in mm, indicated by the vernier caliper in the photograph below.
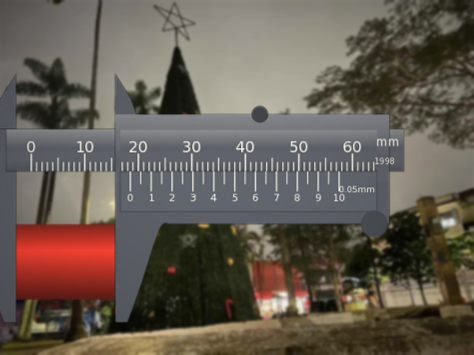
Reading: 18.5 mm
